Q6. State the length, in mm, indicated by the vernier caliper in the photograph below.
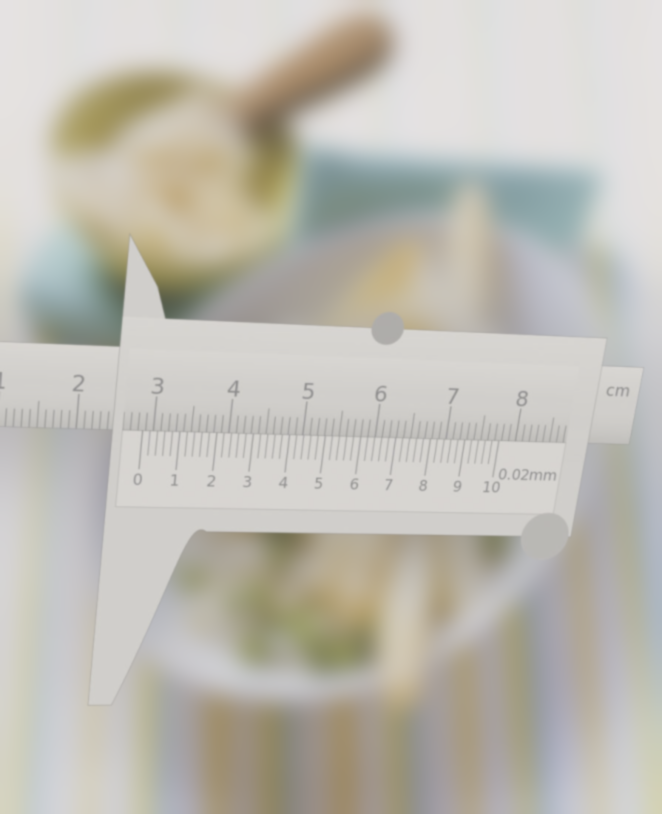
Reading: 28.6 mm
